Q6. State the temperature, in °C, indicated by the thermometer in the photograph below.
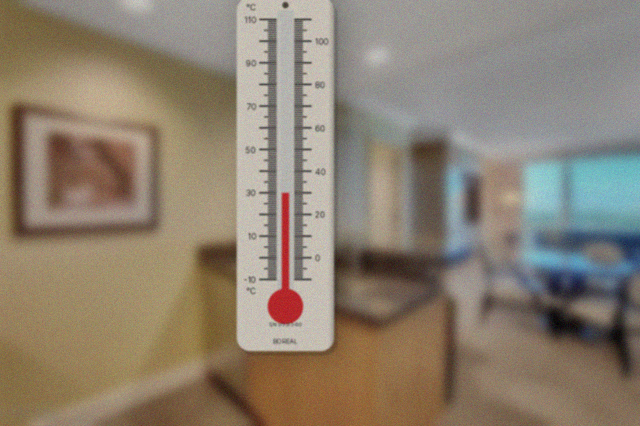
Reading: 30 °C
